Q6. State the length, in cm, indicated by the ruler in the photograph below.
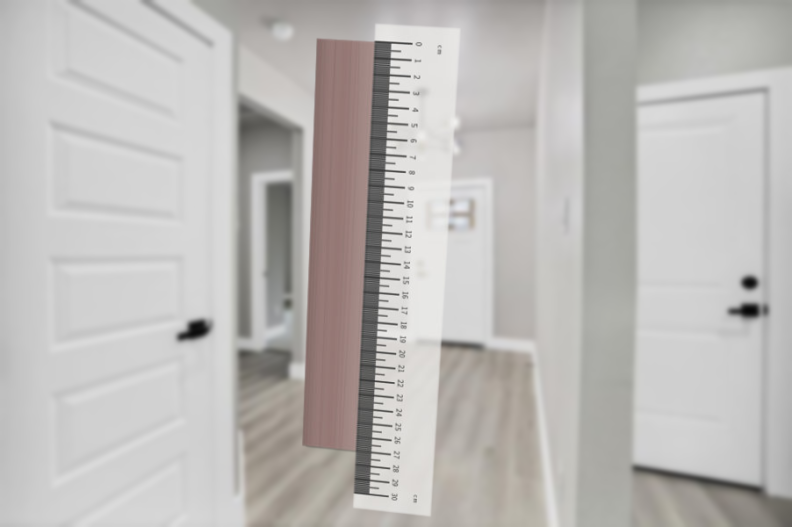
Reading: 27 cm
